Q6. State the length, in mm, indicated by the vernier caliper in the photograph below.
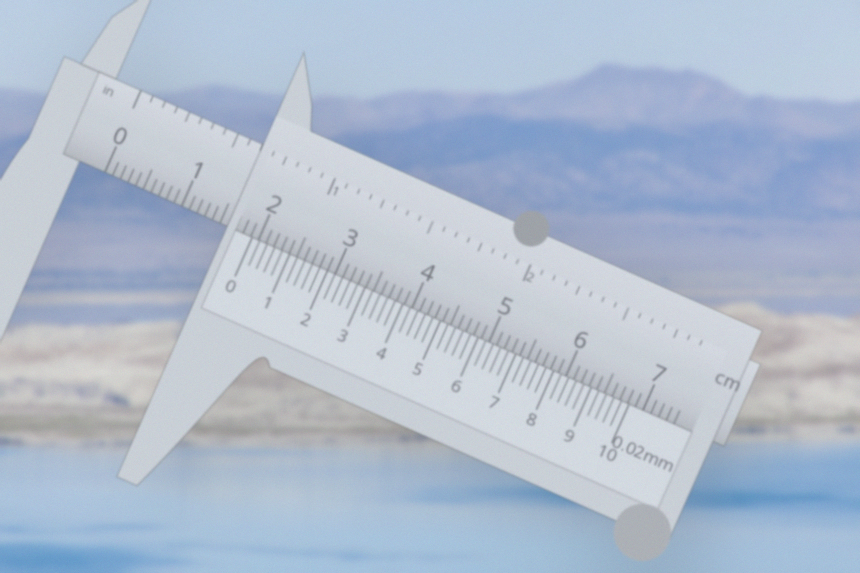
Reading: 19.2 mm
